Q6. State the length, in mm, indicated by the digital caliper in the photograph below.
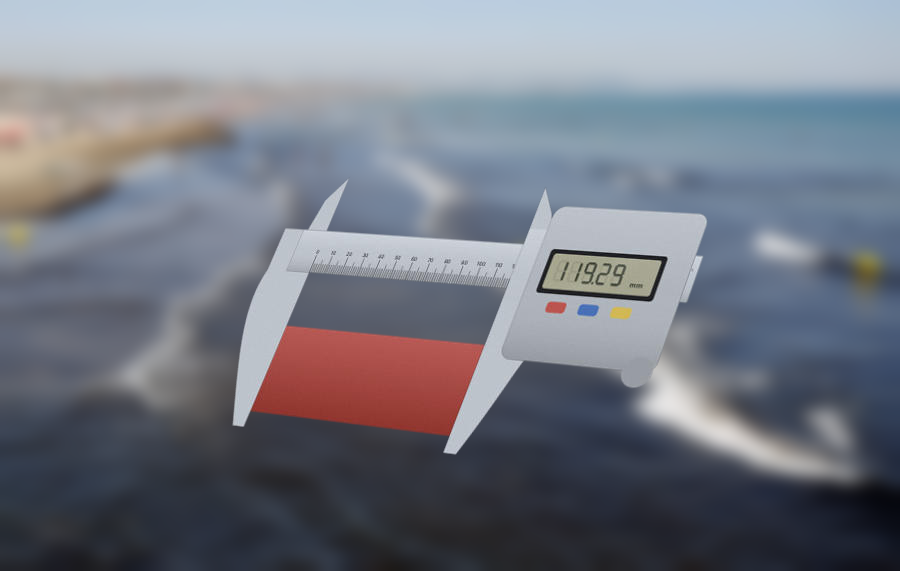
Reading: 119.29 mm
